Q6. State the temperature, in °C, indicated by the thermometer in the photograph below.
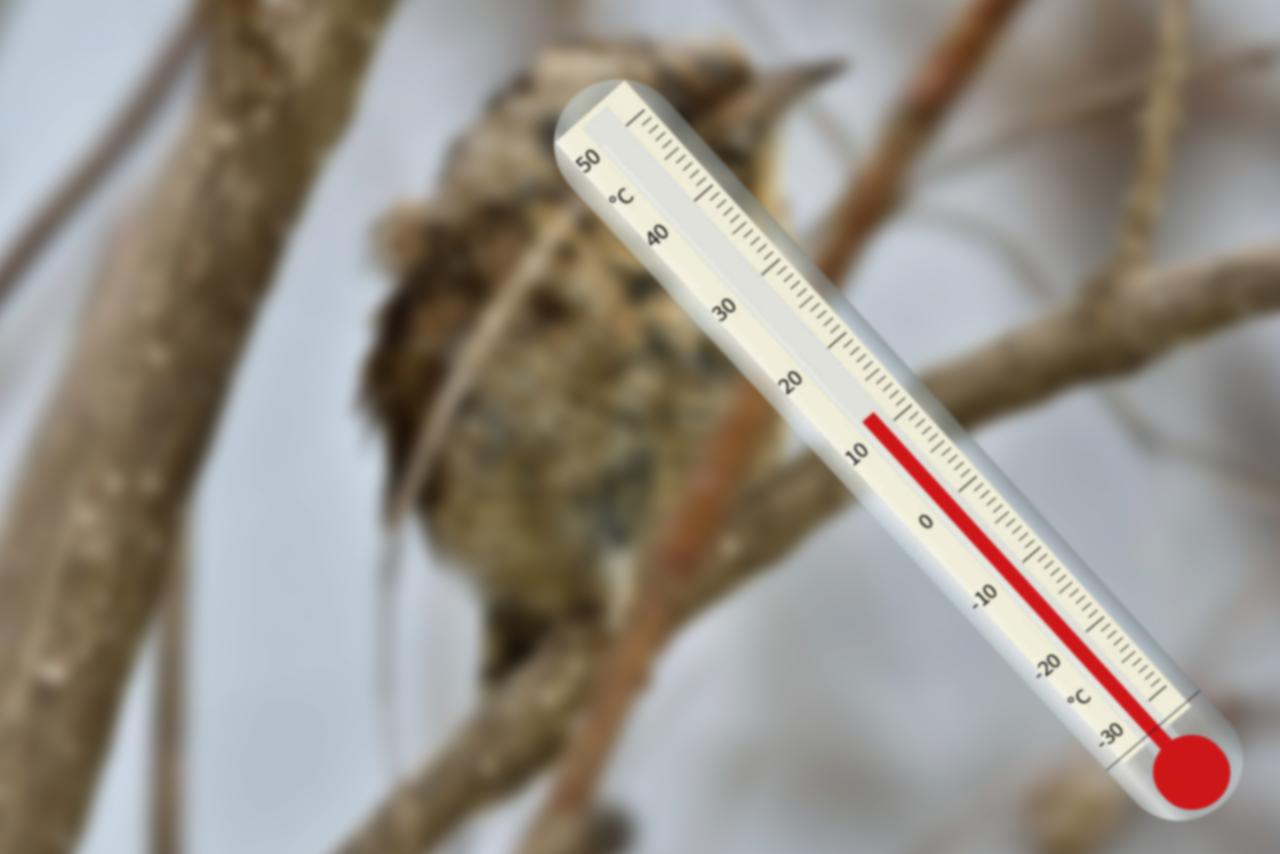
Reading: 12 °C
